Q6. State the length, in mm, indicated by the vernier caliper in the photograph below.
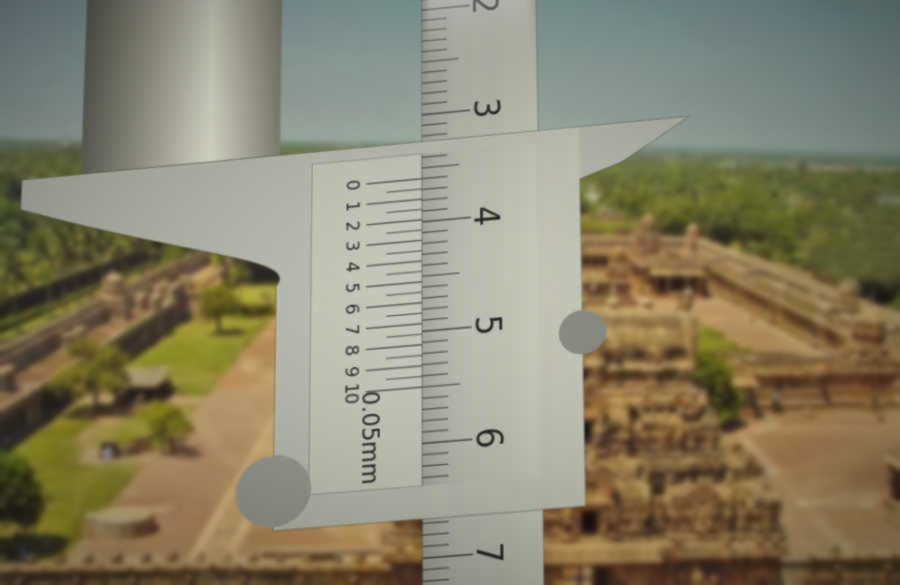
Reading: 36.0 mm
